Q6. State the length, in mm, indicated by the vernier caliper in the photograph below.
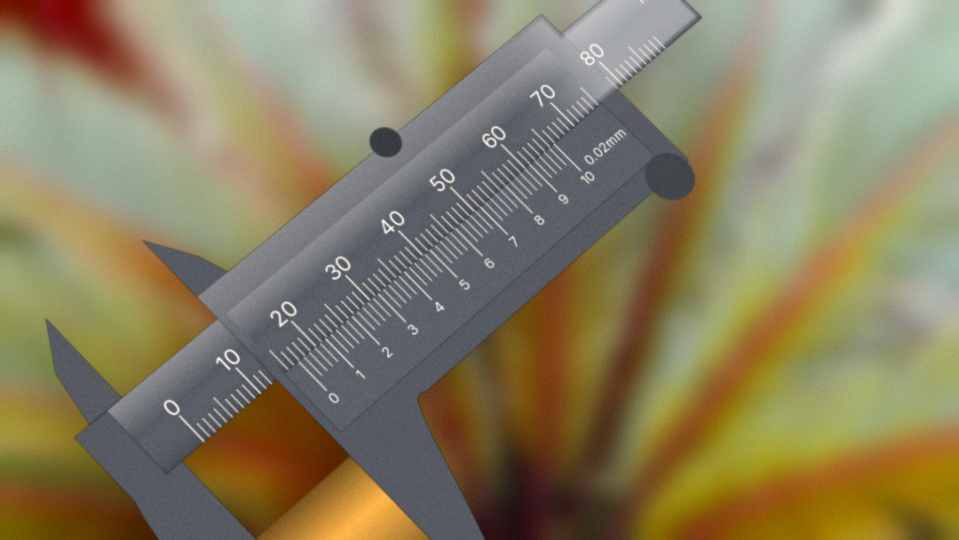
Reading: 16.8 mm
